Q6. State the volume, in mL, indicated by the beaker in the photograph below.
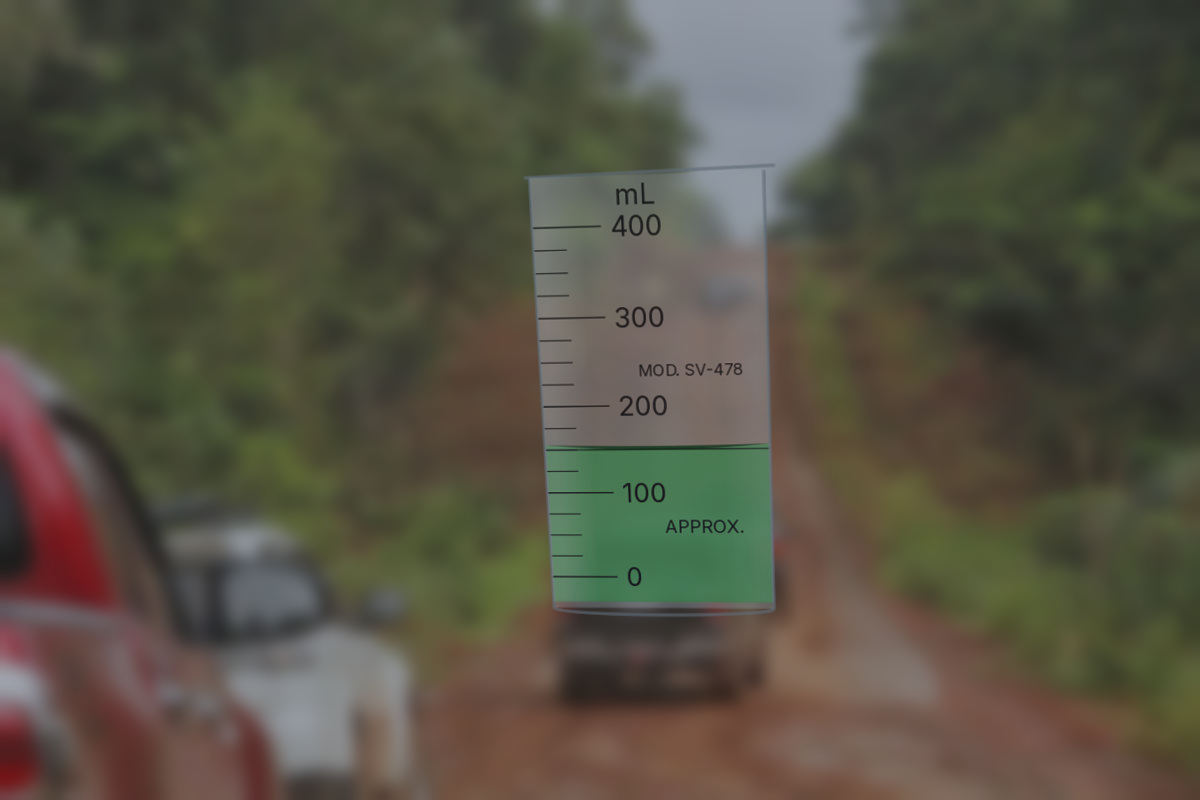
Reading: 150 mL
